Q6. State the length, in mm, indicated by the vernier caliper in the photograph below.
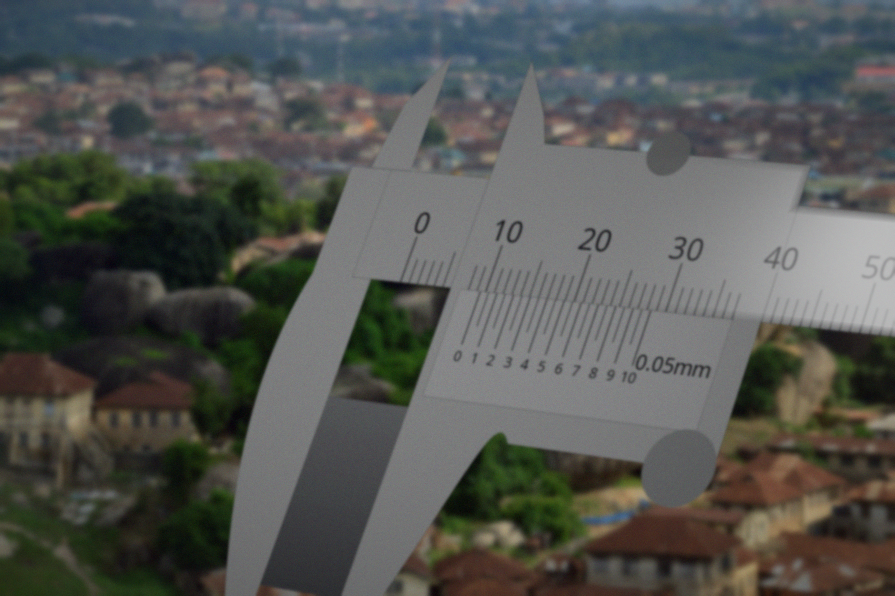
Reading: 9.4 mm
